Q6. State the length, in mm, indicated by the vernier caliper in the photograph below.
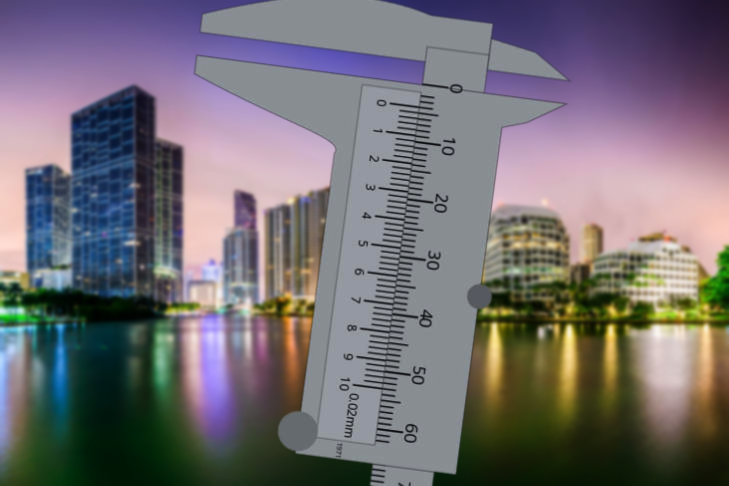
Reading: 4.0 mm
